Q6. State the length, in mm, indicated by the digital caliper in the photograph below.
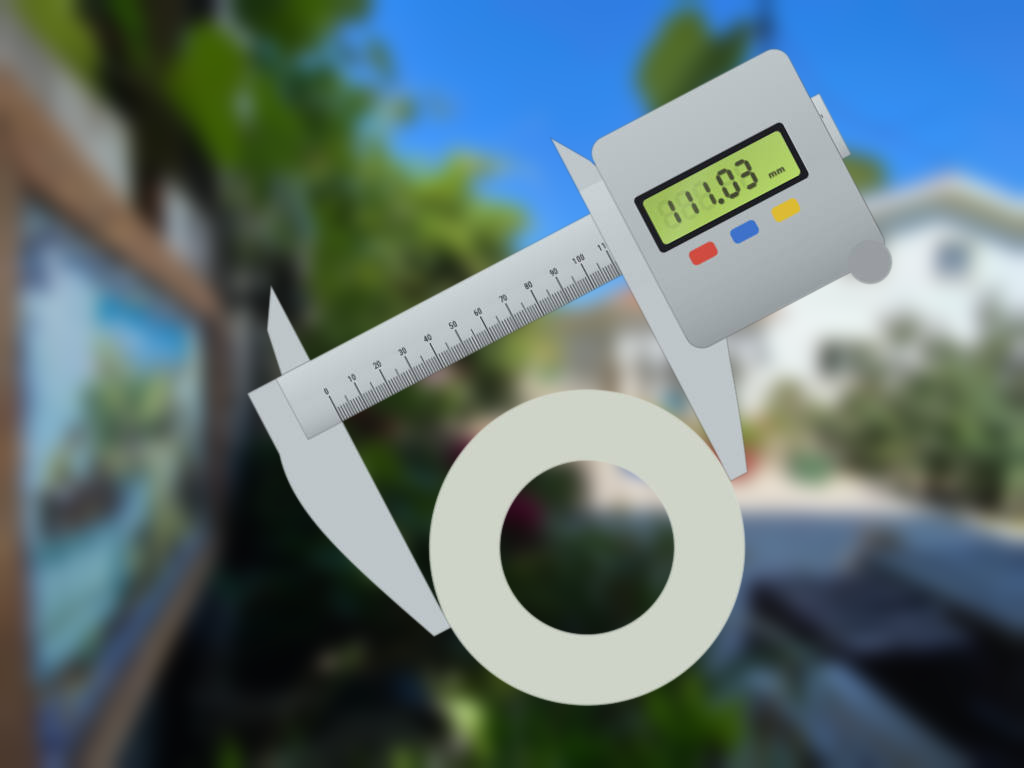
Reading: 111.03 mm
